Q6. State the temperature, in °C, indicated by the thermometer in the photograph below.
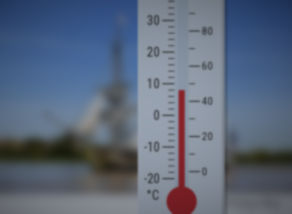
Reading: 8 °C
